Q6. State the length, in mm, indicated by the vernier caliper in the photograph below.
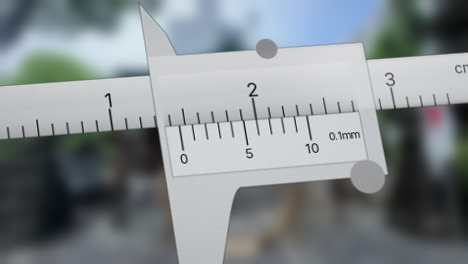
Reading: 14.6 mm
